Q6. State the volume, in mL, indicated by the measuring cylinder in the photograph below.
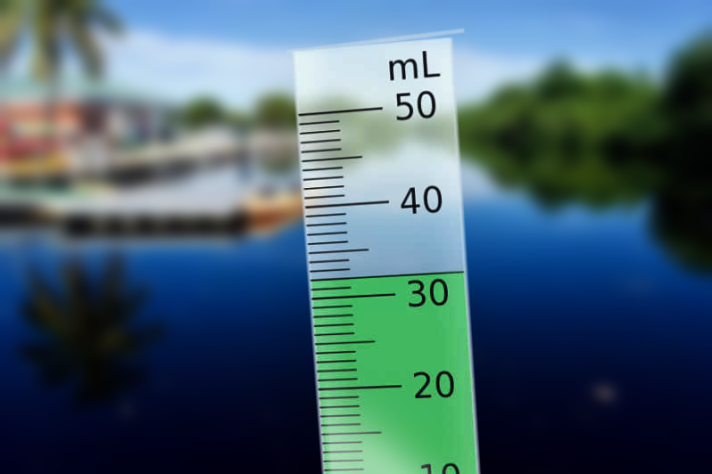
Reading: 32 mL
